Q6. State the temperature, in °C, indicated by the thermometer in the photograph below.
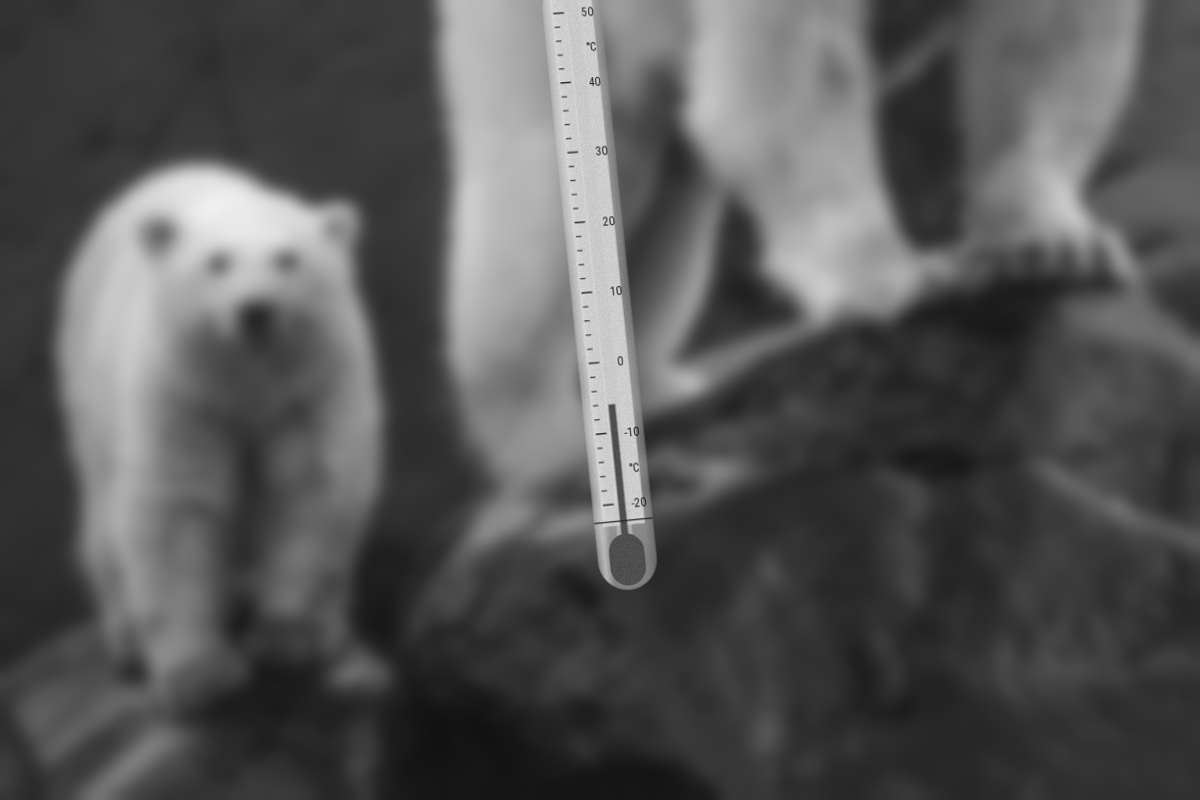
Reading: -6 °C
